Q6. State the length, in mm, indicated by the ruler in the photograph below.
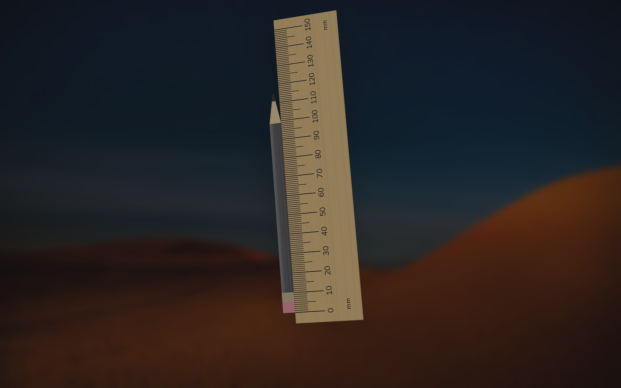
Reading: 115 mm
